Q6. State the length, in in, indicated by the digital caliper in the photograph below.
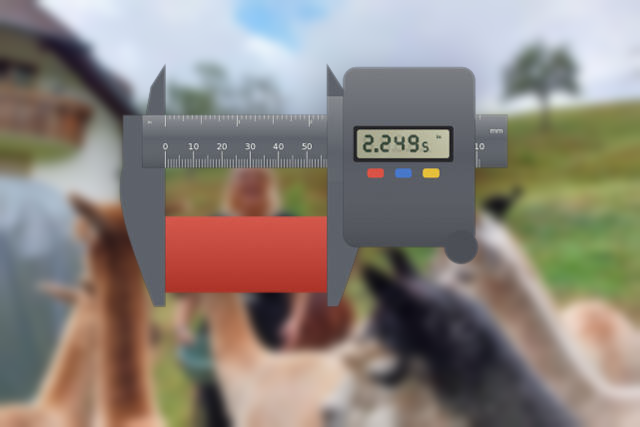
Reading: 2.2495 in
